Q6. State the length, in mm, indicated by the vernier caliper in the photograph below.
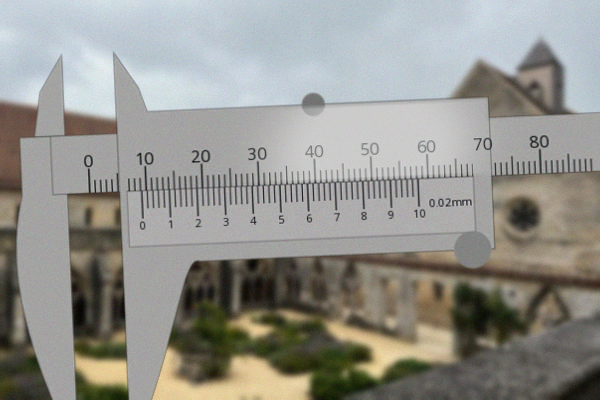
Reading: 9.2 mm
